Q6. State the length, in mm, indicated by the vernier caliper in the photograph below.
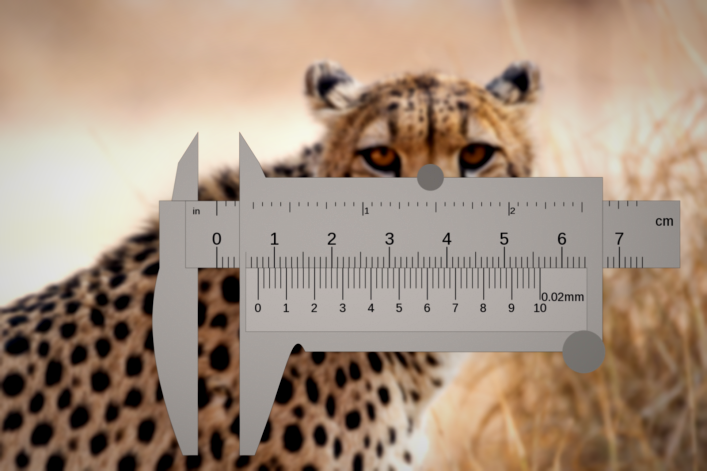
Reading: 7.2 mm
